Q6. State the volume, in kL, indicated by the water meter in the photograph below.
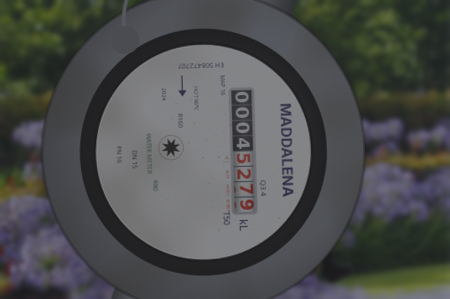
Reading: 4.5279 kL
